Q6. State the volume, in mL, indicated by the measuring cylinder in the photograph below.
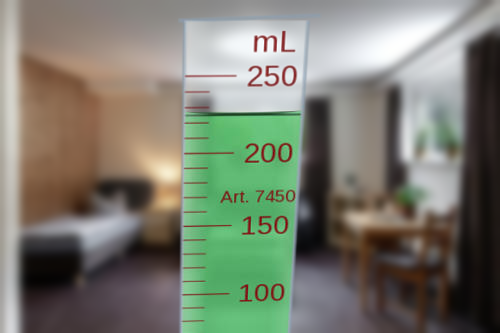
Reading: 225 mL
